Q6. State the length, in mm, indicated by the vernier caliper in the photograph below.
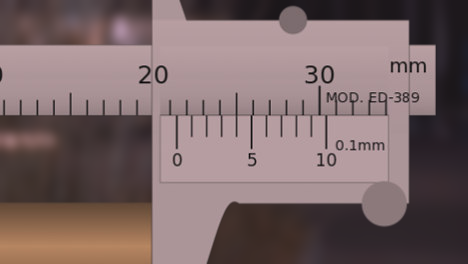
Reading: 21.4 mm
